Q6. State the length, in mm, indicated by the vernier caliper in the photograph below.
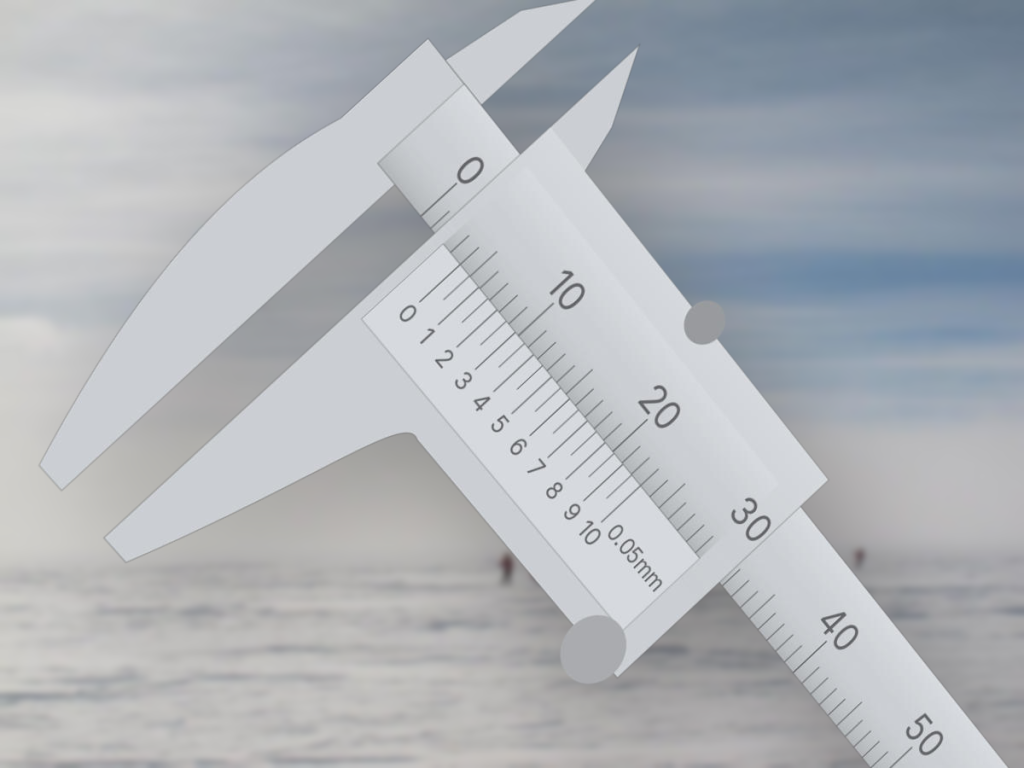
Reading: 4.0 mm
